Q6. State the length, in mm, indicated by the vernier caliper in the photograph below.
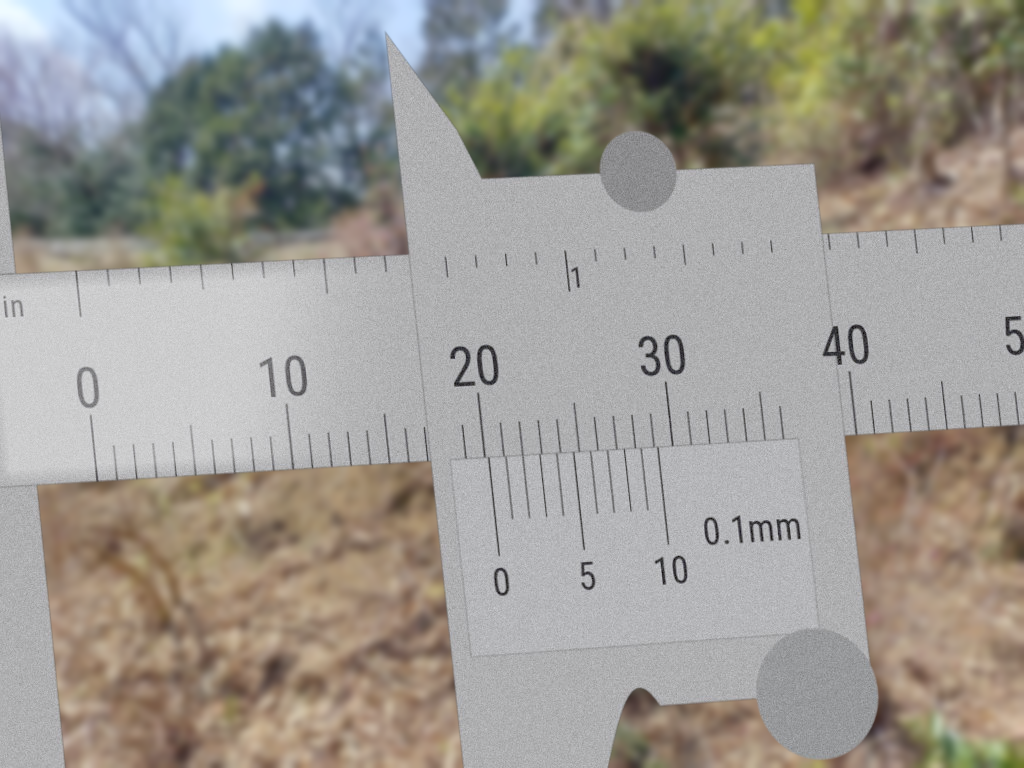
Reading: 20.2 mm
